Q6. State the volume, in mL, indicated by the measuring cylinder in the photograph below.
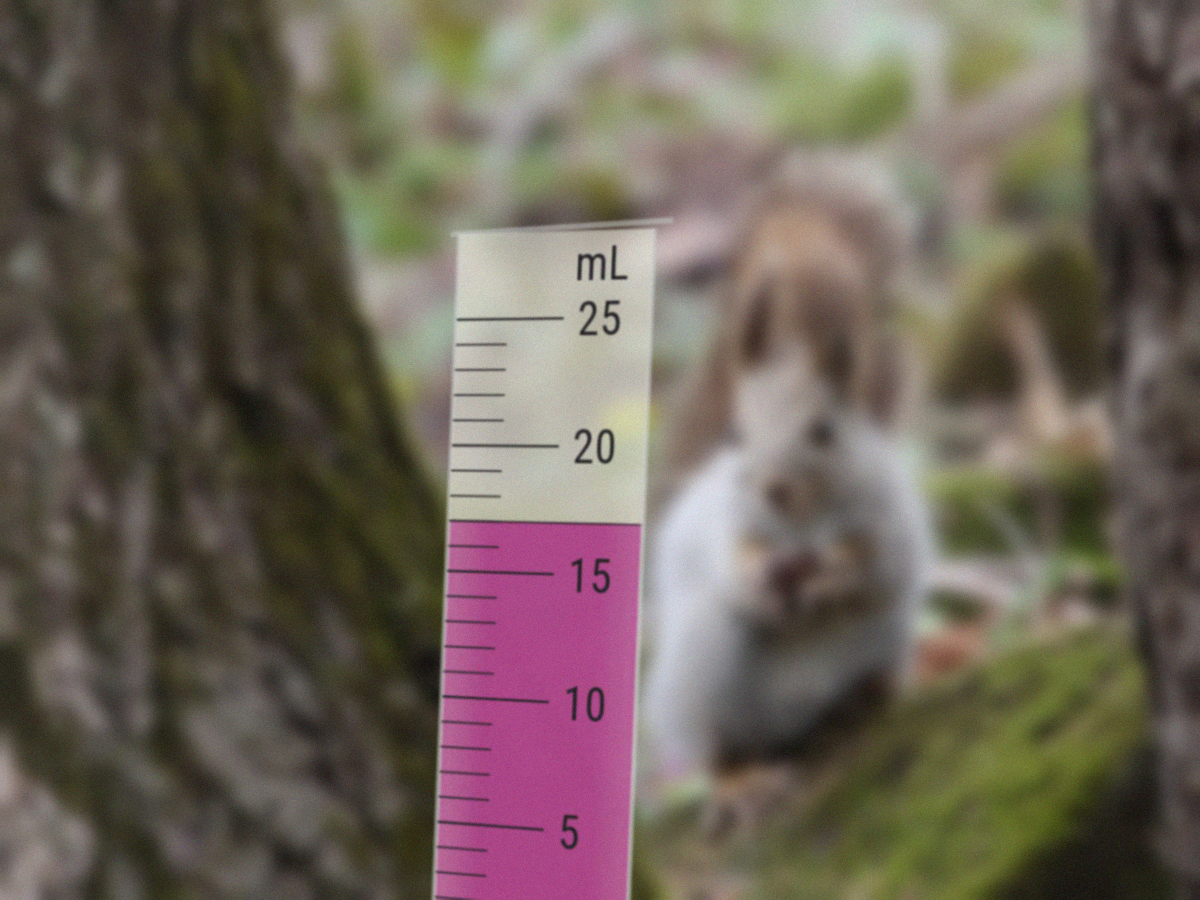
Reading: 17 mL
